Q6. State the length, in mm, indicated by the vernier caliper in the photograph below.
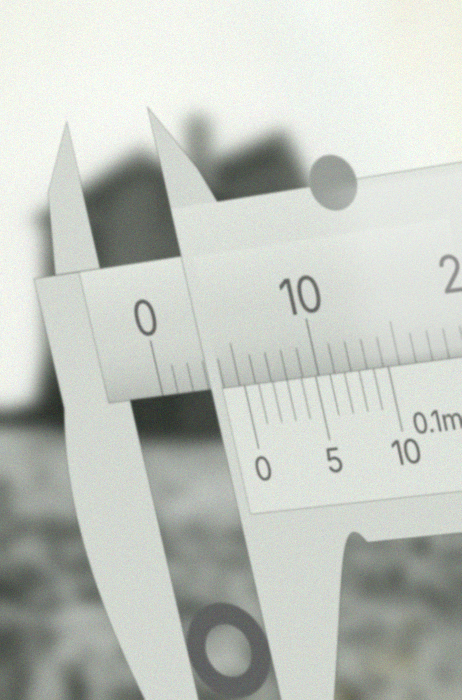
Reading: 5.3 mm
